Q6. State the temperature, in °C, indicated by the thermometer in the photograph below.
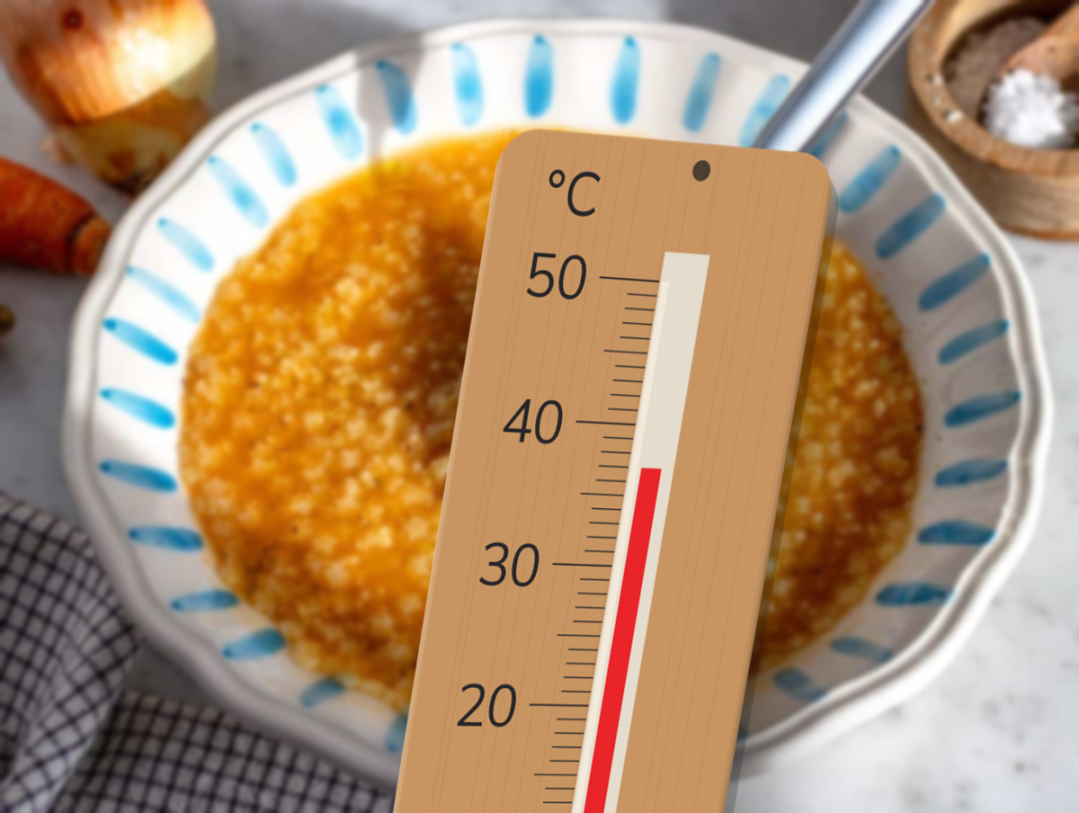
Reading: 37 °C
